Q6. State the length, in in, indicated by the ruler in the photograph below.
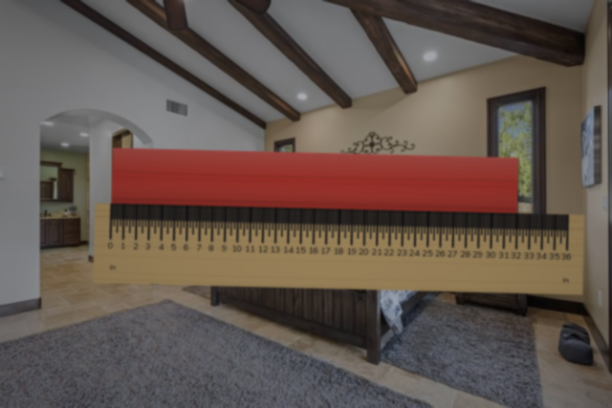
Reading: 32 in
